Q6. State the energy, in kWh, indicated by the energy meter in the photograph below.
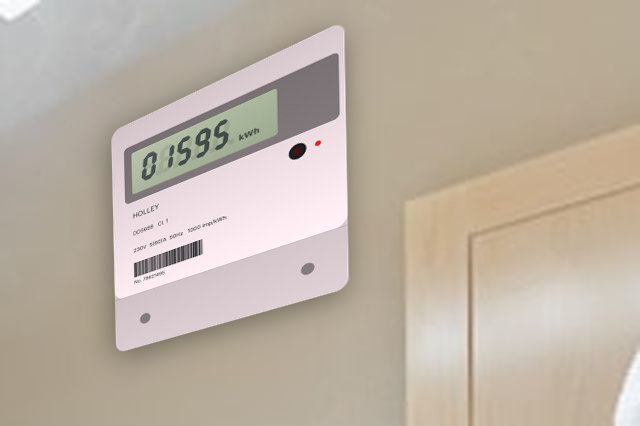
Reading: 1595 kWh
